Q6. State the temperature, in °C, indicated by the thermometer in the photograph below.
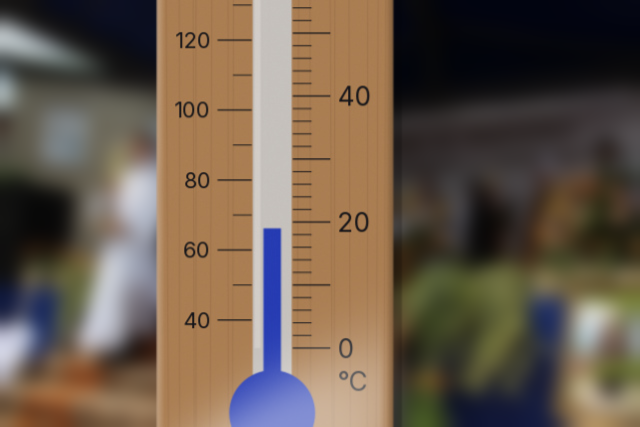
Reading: 19 °C
